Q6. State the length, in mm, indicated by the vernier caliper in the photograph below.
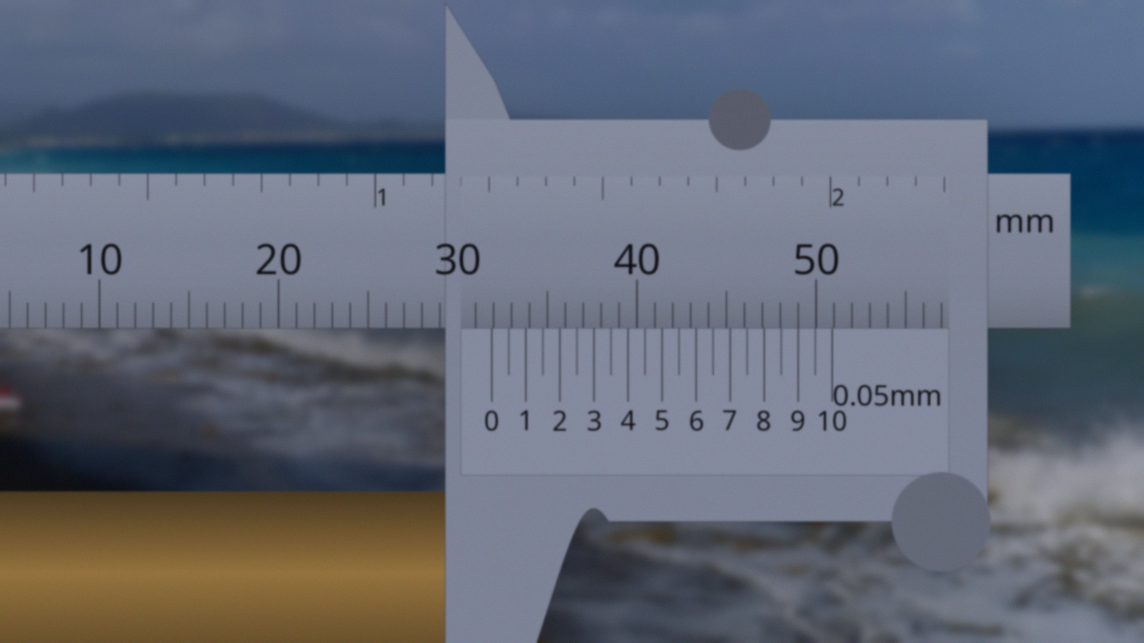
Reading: 31.9 mm
